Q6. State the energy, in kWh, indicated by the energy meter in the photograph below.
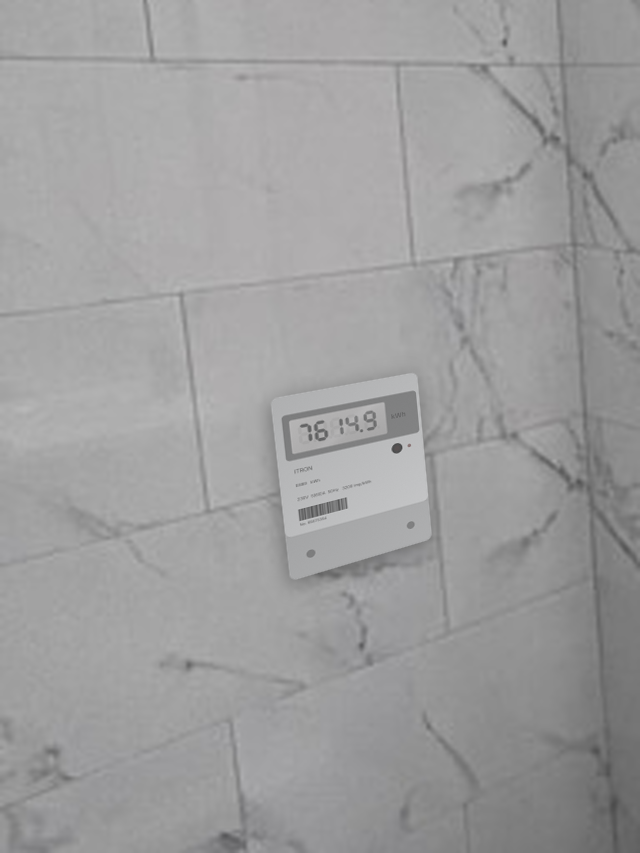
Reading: 7614.9 kWh
